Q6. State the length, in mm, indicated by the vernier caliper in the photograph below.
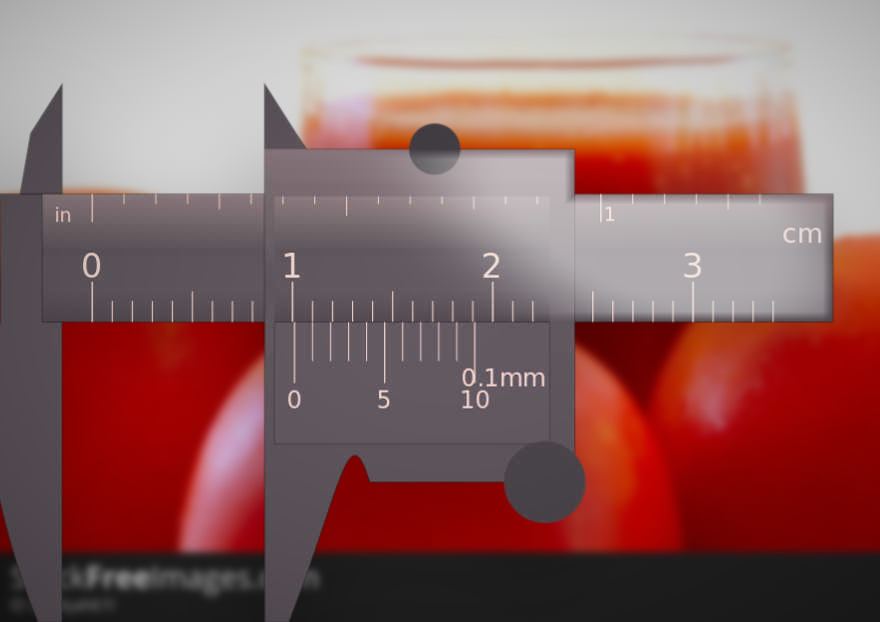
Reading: 10.1 mm
